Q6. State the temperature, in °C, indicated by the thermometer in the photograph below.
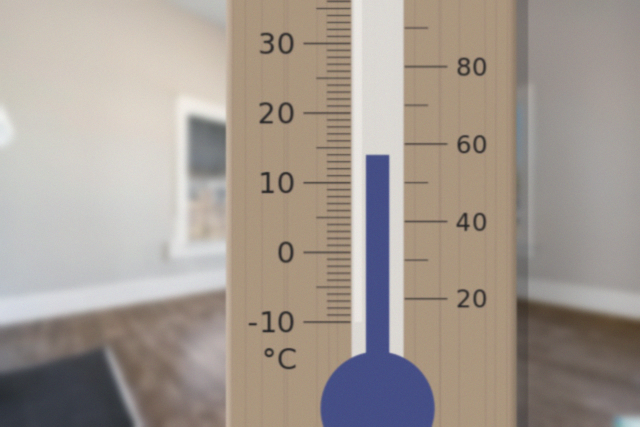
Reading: 14 °C
